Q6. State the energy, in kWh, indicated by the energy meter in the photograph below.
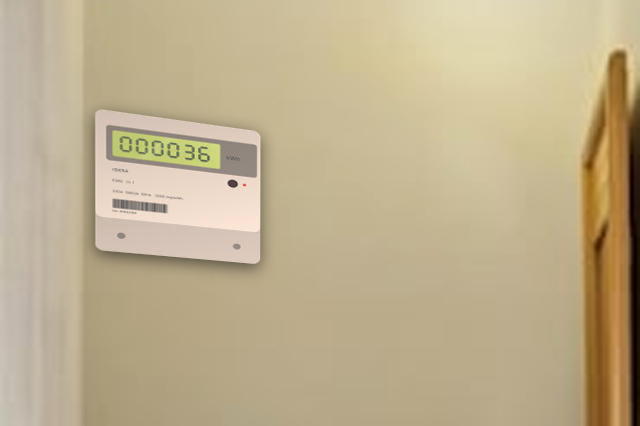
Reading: 36 kWh
